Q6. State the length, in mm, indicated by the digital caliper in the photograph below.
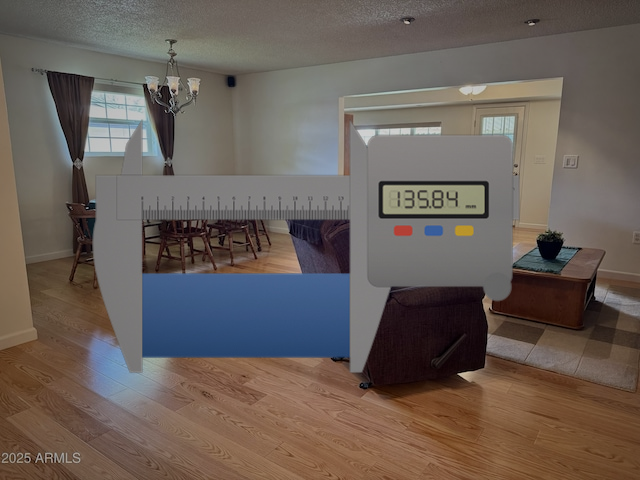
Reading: 135.84 mm
